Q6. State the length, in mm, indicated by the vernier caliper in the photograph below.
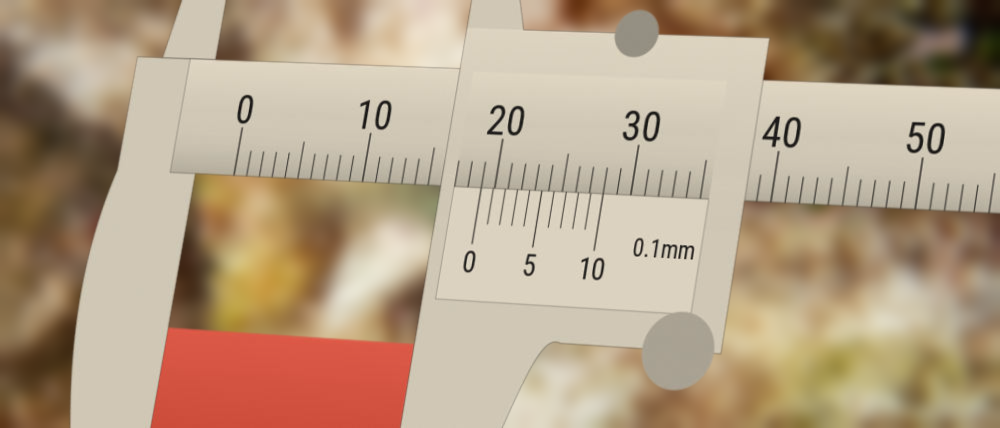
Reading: 19.0 mm
